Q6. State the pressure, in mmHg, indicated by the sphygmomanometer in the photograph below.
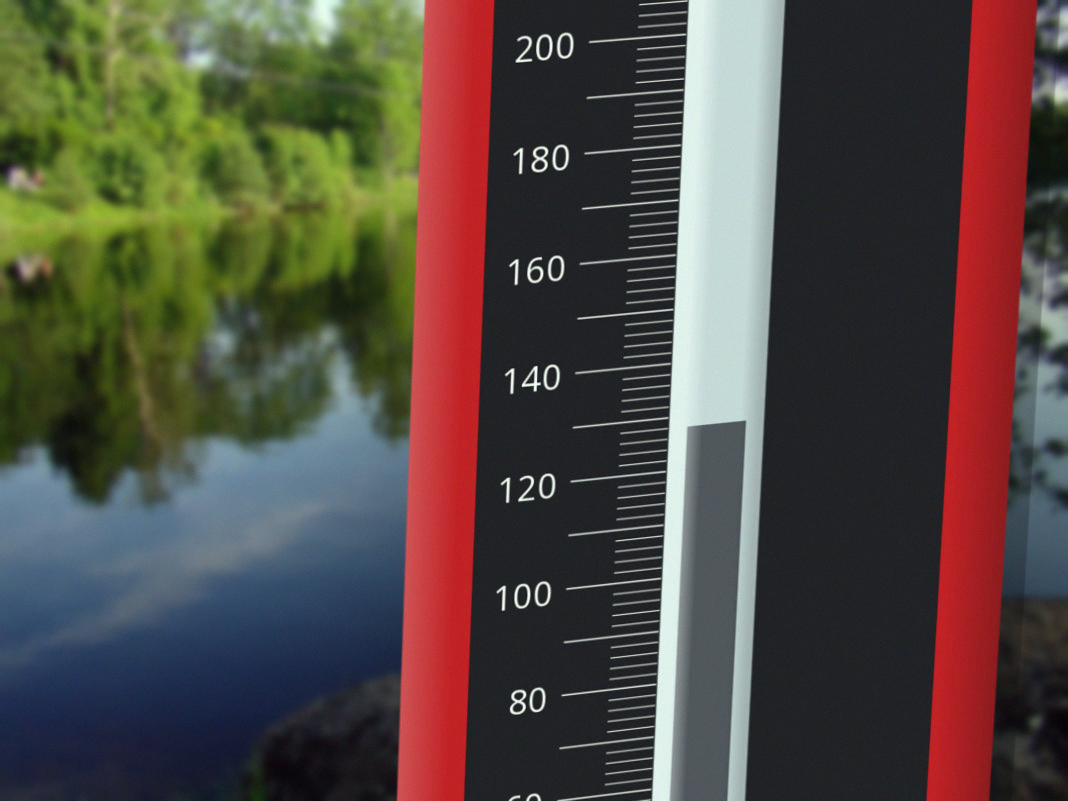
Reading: 128 mmHg
